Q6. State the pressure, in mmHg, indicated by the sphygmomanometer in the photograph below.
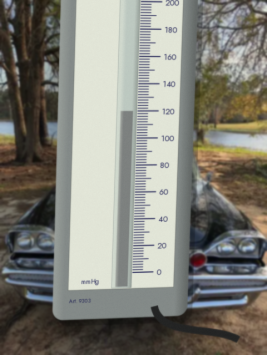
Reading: 120 mmHg
